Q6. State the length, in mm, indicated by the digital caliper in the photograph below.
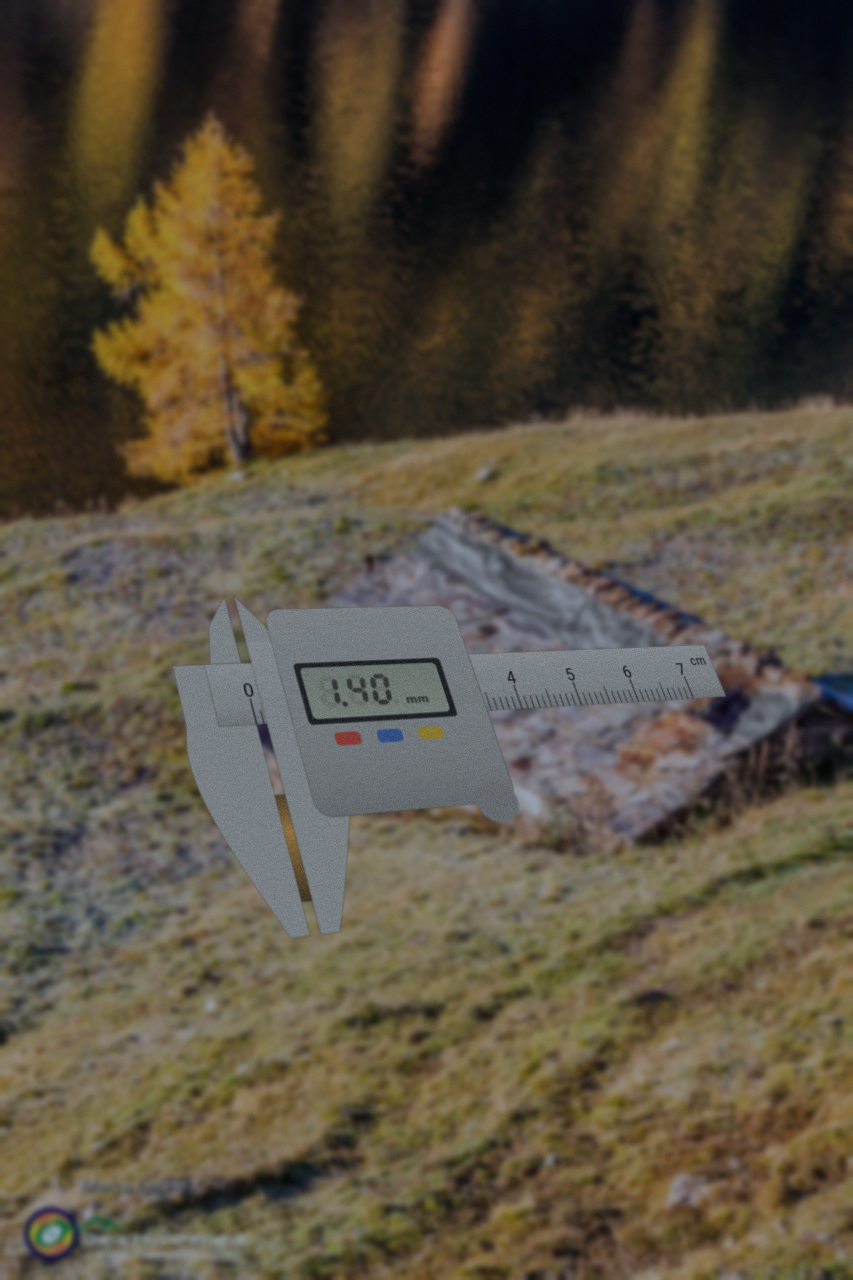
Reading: 1.40 mm
